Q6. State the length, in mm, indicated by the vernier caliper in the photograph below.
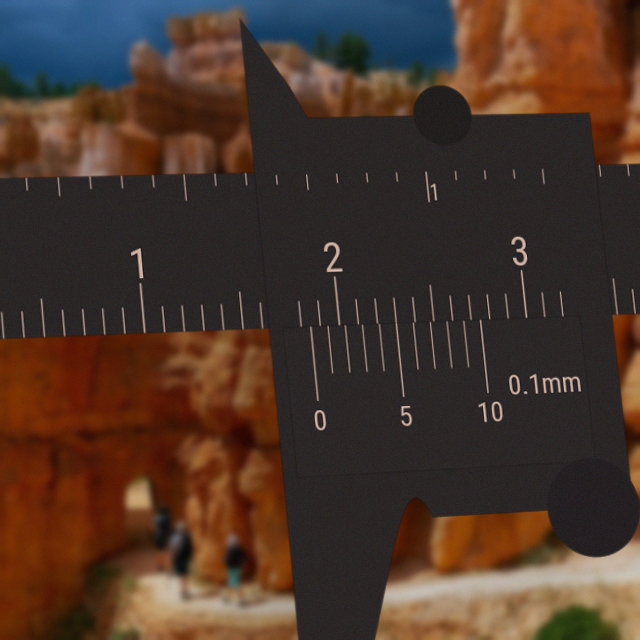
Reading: 18.5 mm
